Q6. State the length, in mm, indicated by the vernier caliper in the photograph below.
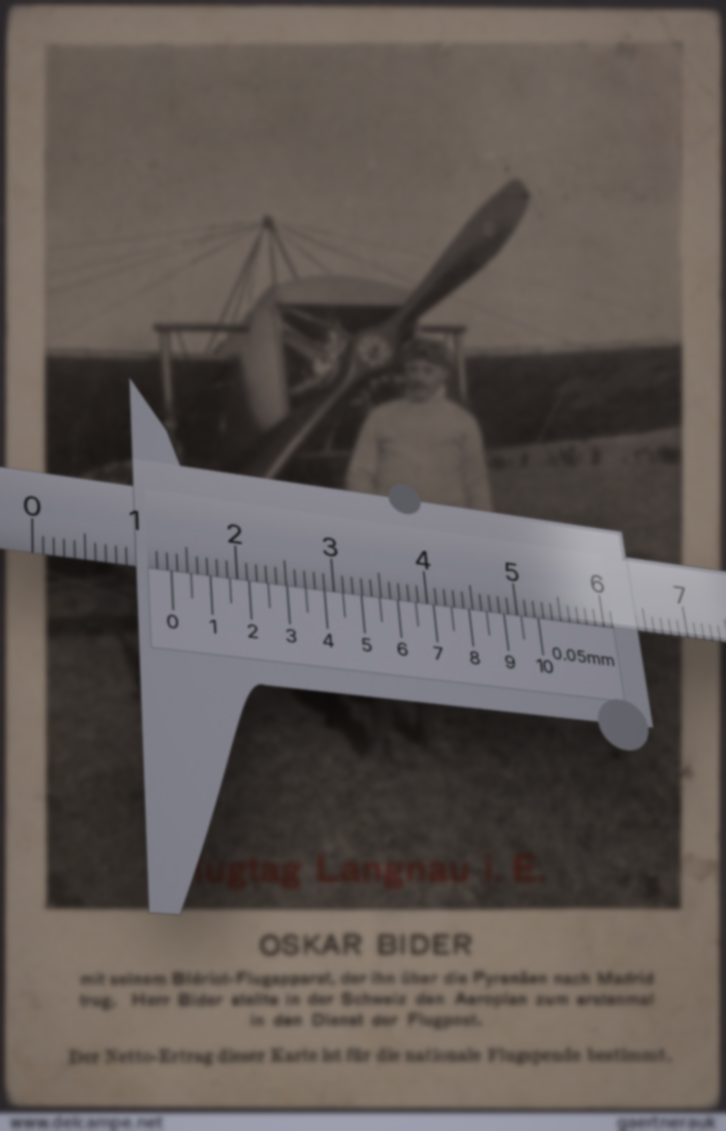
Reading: 13.4 mm
